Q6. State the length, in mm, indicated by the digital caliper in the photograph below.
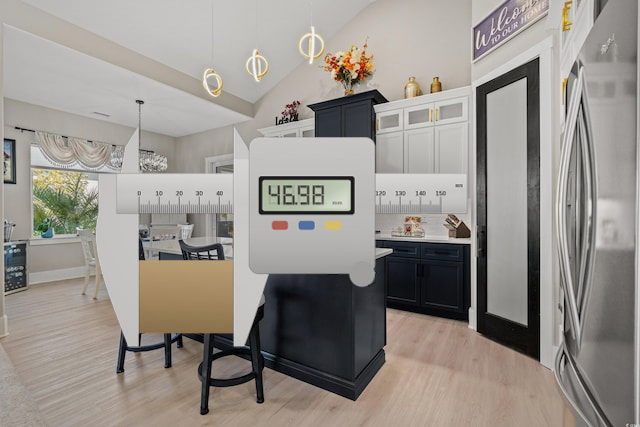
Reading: 46.98 mm
